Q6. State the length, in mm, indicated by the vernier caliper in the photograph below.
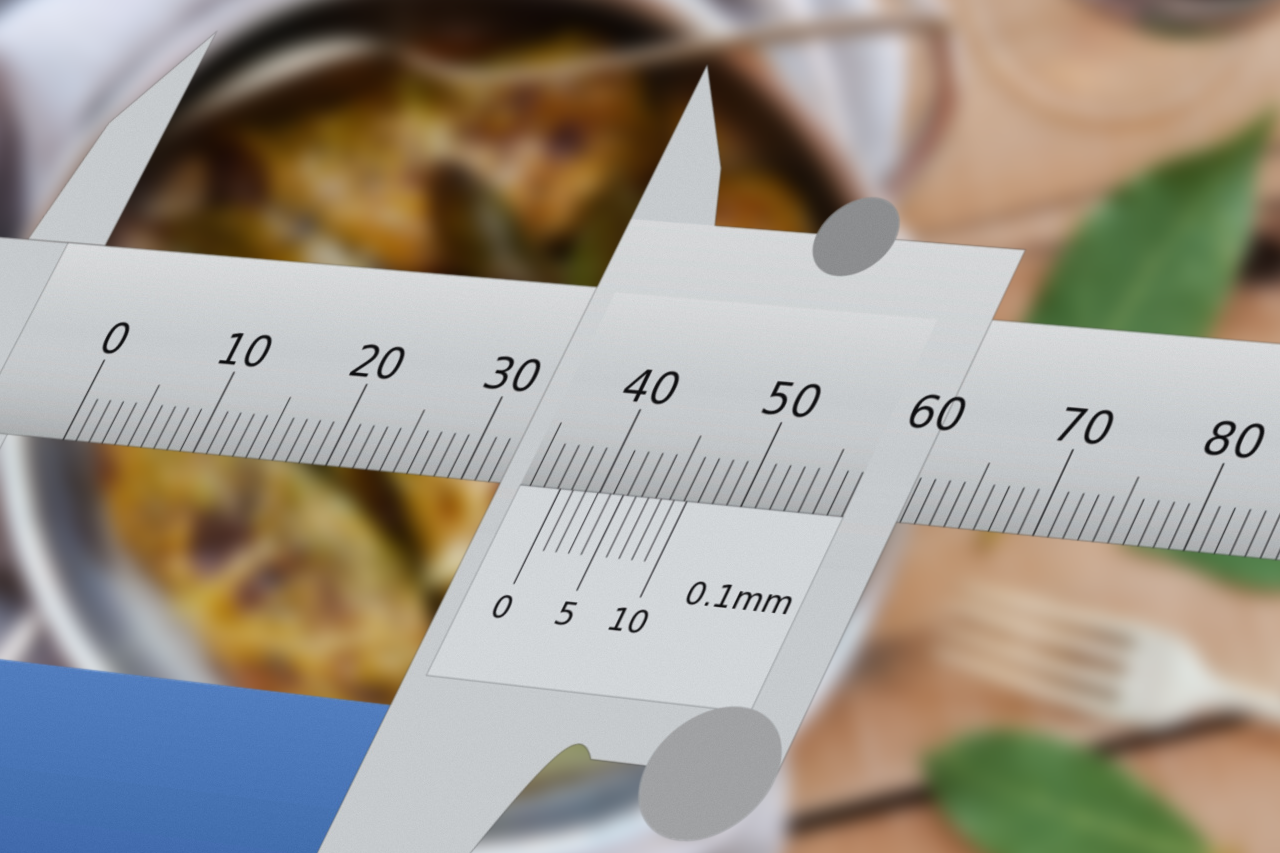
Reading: 37.2 mm
